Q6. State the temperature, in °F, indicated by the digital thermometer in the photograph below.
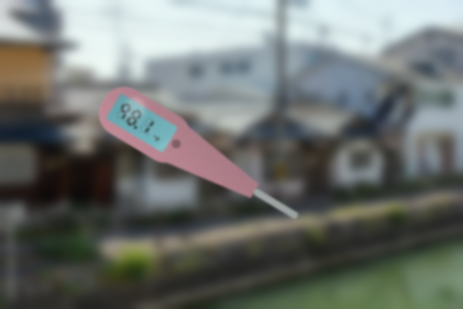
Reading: 98.1 °F
